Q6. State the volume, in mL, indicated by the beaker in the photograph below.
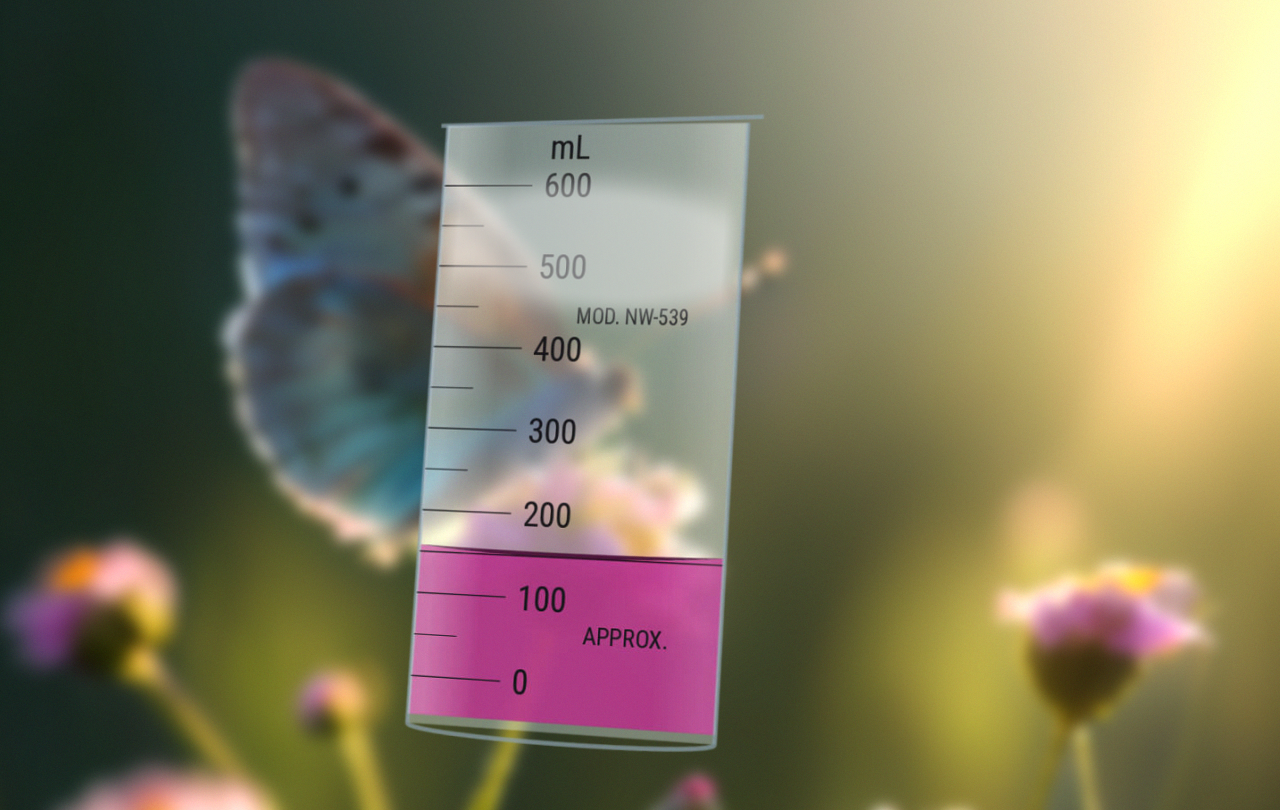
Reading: 150 mL
